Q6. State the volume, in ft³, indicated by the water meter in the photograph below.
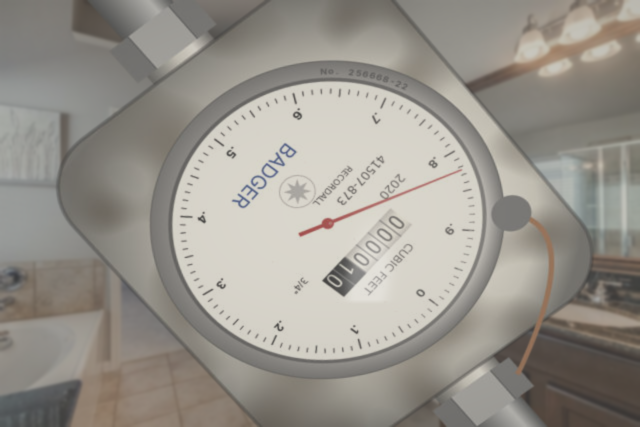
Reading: 9.82 ft³
